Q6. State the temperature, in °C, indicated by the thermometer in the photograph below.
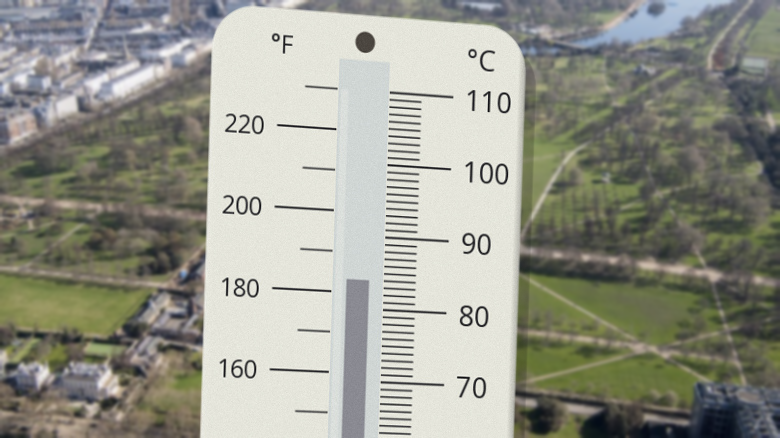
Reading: 84 °C
